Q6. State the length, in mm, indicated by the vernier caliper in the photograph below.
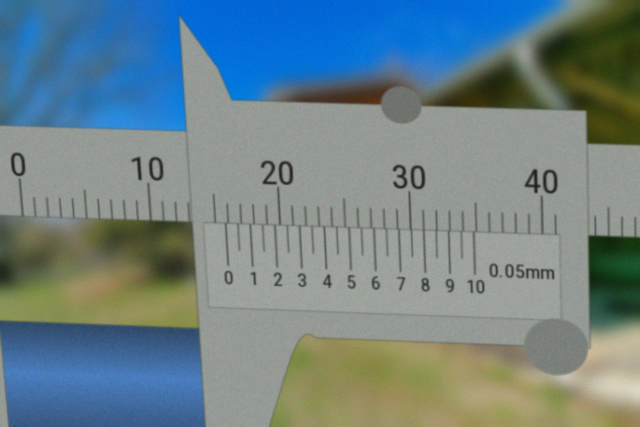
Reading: 15.8 mm
